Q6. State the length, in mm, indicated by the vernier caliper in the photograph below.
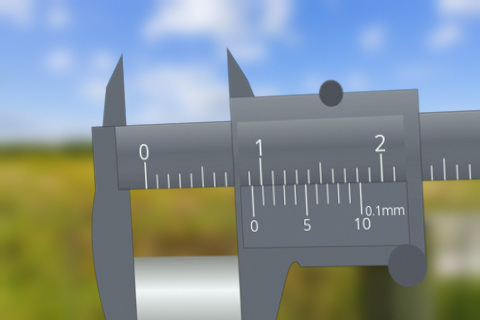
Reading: 9.2 mm
